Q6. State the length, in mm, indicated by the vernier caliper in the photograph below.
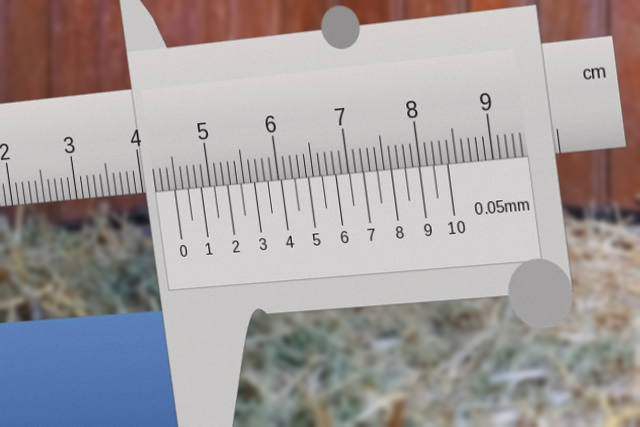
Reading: 44.8 mm
